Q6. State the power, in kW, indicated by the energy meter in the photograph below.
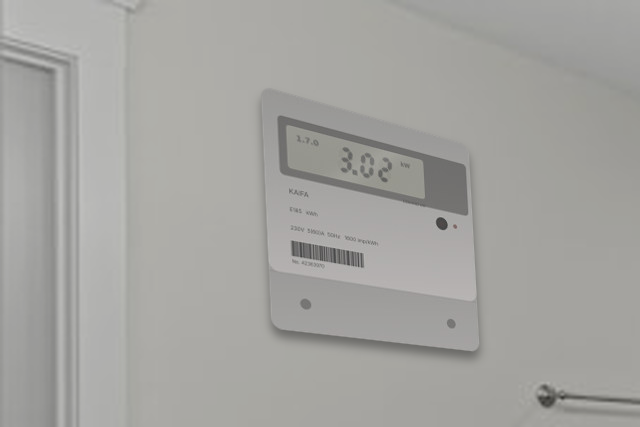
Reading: 3.02 kW
